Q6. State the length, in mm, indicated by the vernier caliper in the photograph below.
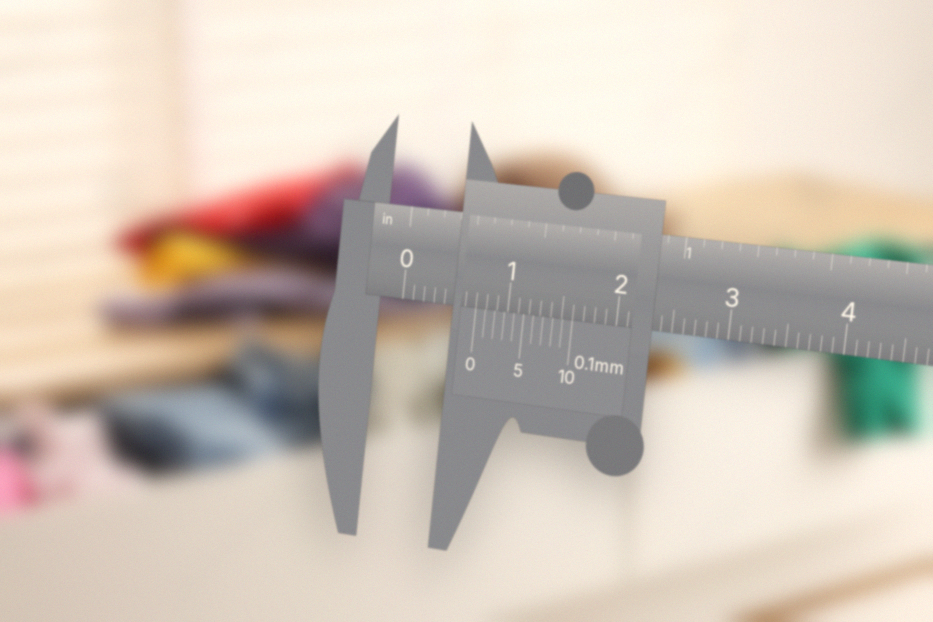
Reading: 7.0 mm
